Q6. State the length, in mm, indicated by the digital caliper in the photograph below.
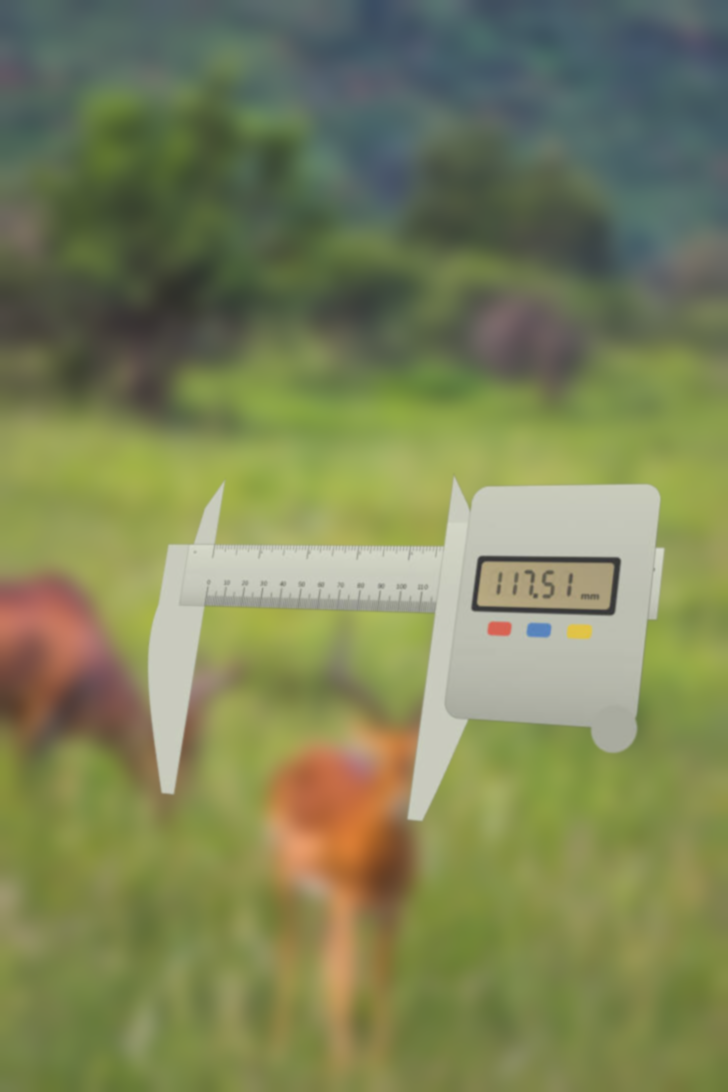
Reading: 117.51 mm
